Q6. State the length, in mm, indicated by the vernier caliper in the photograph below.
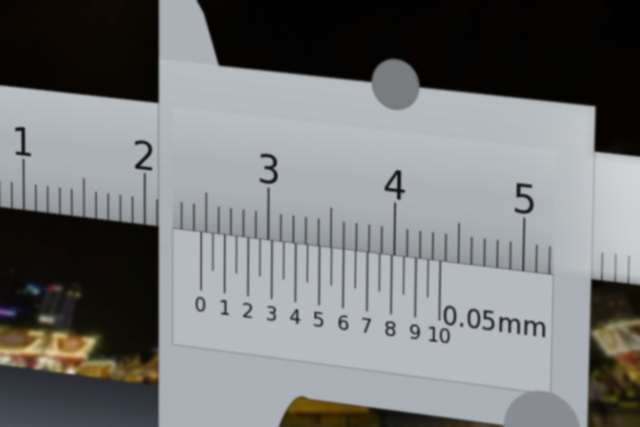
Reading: 24.6 mm
